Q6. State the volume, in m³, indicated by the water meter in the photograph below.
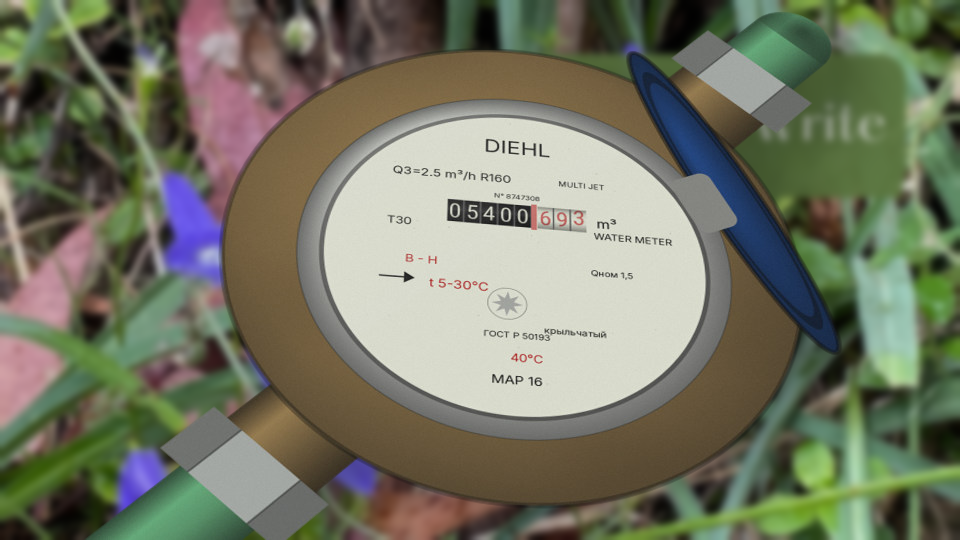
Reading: 5400.693 m³
